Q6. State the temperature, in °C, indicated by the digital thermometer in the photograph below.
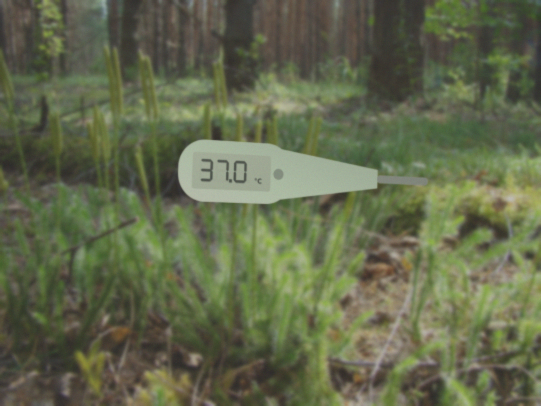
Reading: 37.0 °C
